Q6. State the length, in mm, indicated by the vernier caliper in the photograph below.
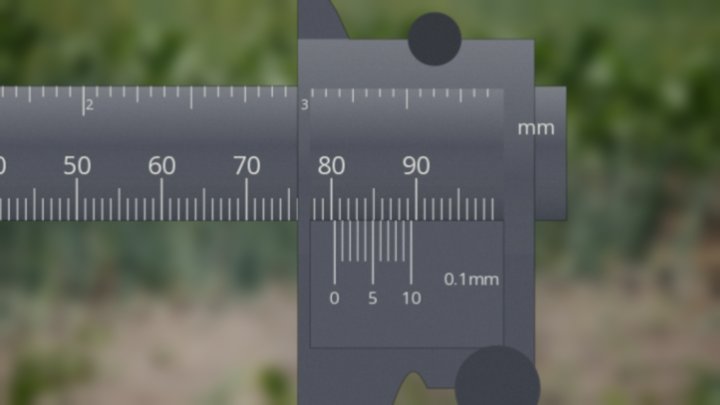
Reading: 80.4 mm
